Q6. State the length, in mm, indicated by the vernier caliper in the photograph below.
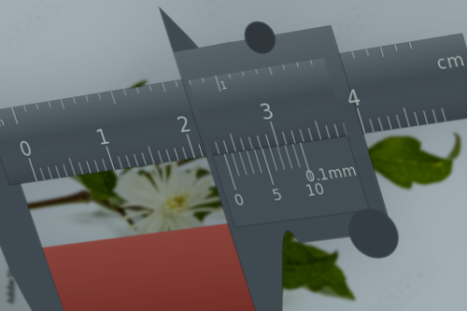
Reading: 23.6 mm
